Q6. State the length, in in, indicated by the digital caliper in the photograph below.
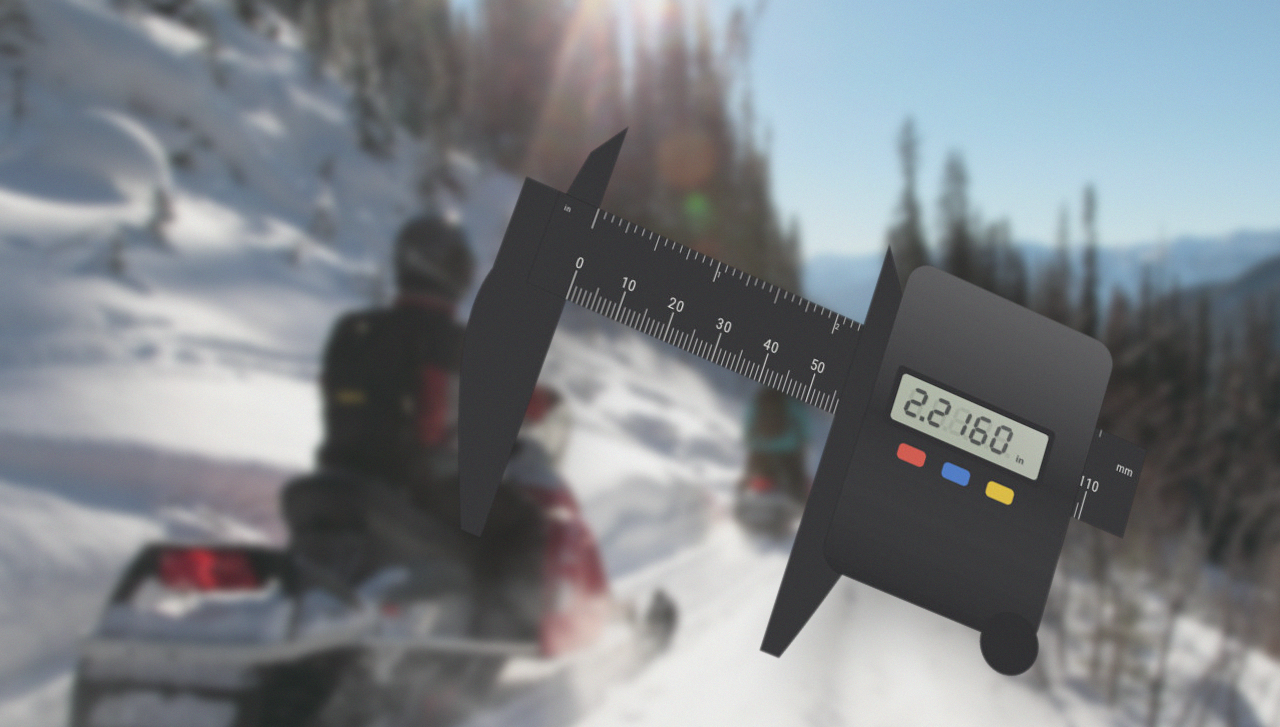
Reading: 2.2160 in
